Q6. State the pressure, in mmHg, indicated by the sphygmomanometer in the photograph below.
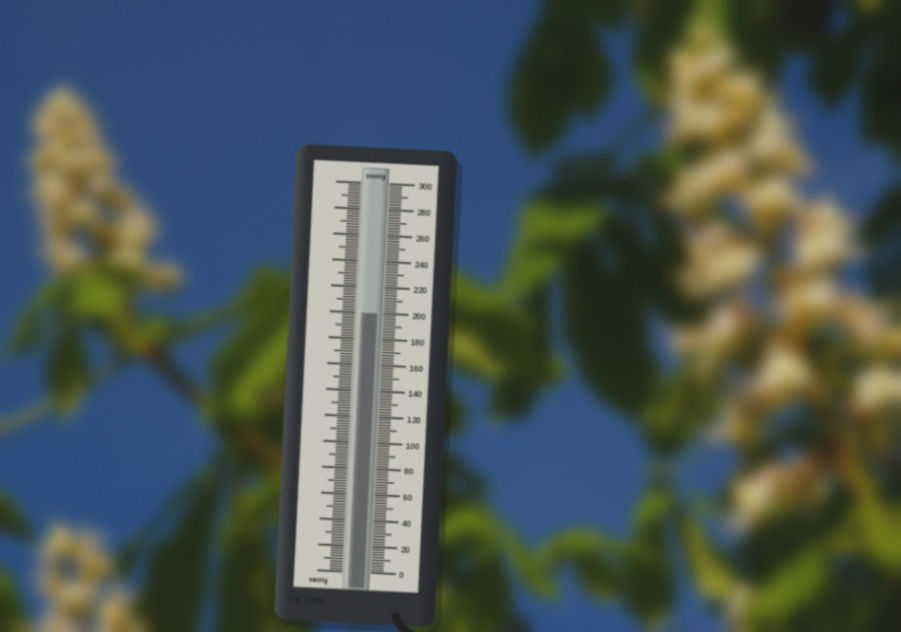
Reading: 200 mmHg
